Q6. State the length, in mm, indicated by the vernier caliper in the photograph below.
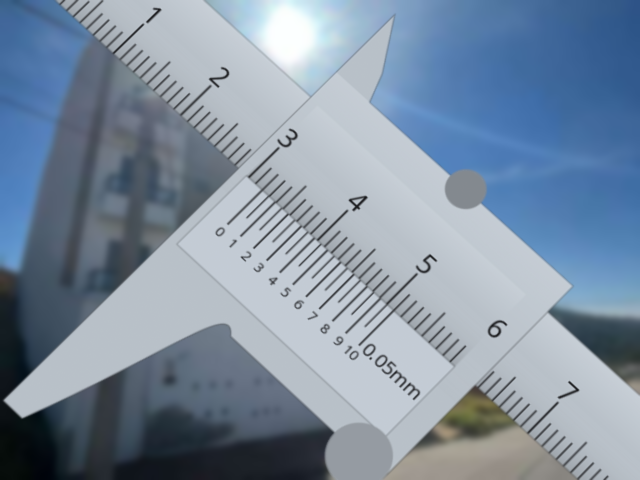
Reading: 32.0 mm
